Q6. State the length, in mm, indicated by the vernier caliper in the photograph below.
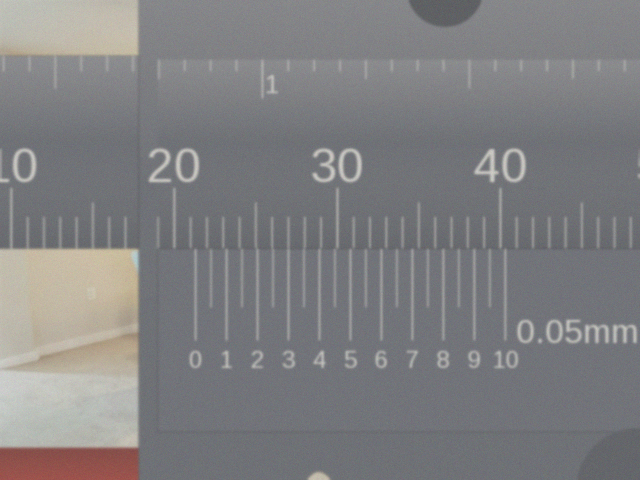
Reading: 21.3 mm
